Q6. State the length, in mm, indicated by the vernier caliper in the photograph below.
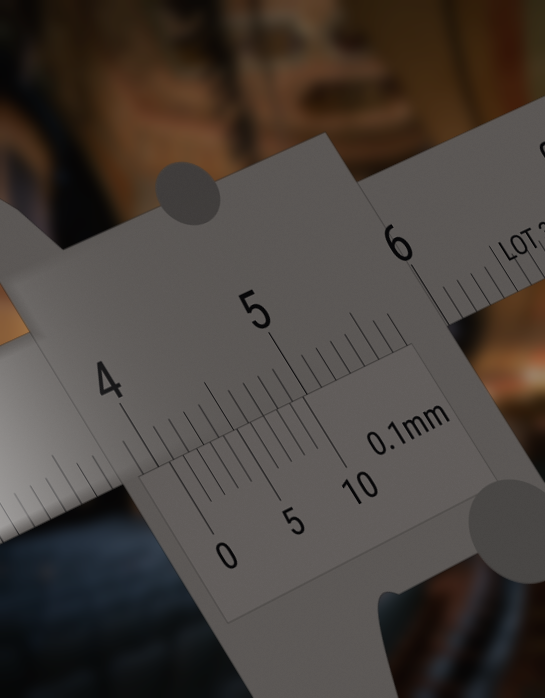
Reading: 40.7 mm
